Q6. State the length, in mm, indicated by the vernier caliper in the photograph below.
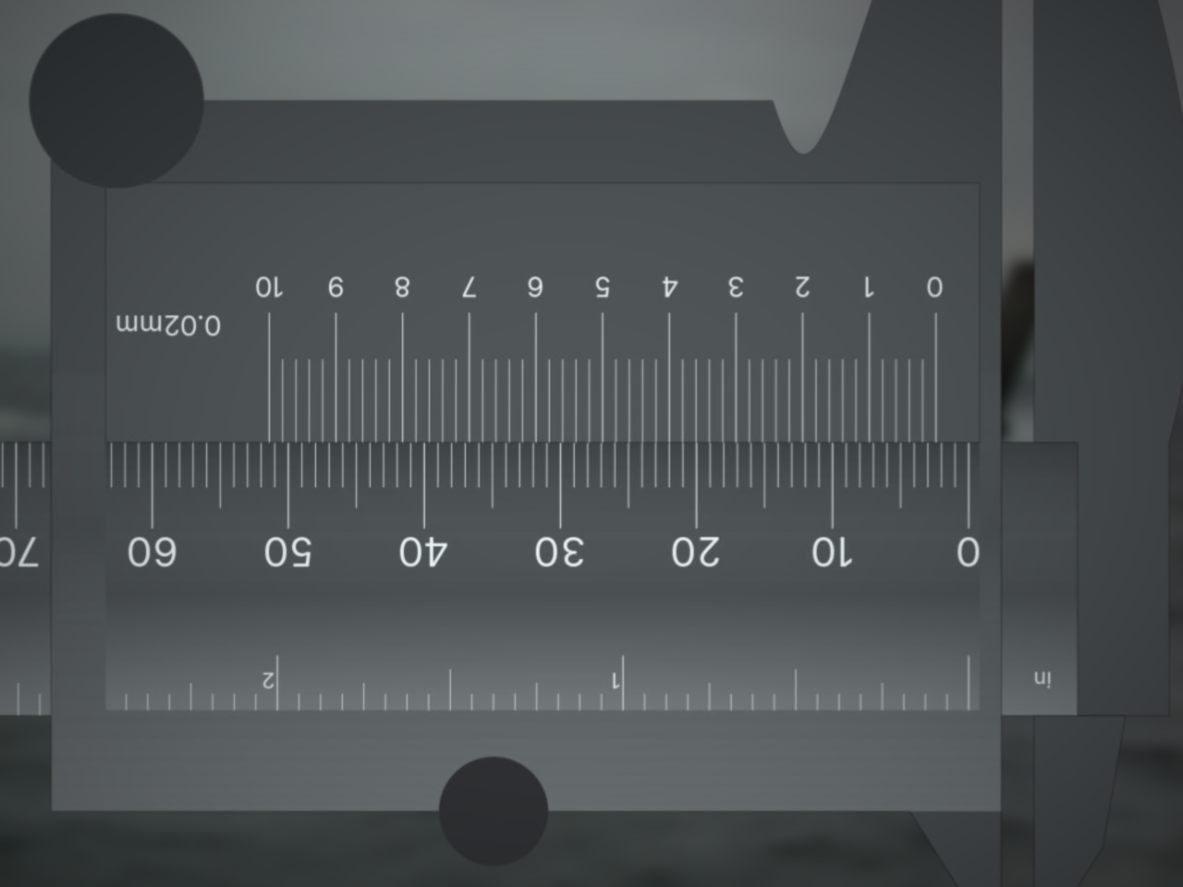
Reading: 2.4 mm
